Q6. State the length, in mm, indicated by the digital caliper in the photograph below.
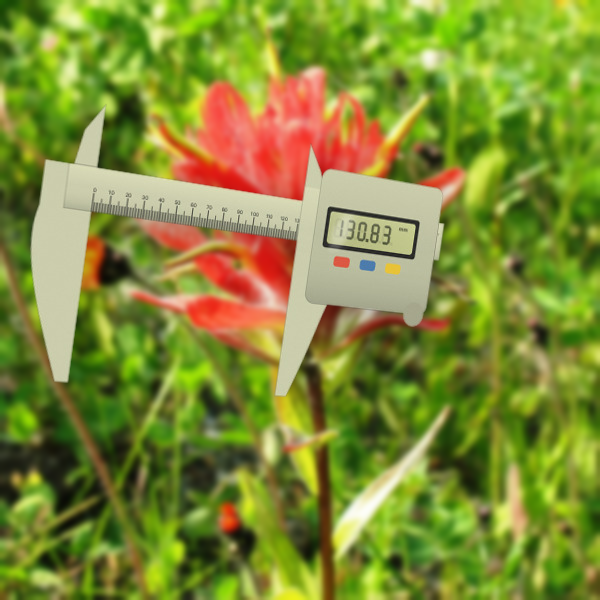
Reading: 130.83 mm
